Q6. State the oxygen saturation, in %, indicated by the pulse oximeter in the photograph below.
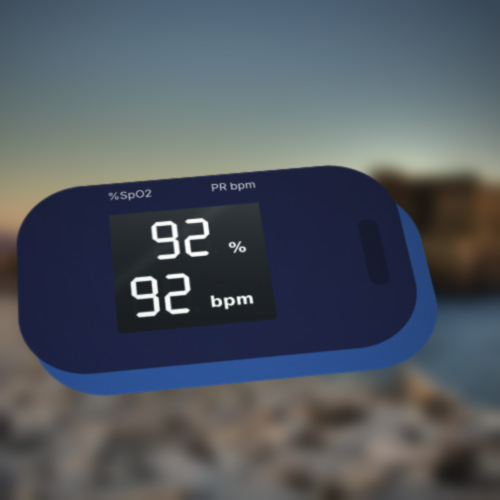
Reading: 92 %
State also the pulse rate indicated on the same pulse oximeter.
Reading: 92 bpm
